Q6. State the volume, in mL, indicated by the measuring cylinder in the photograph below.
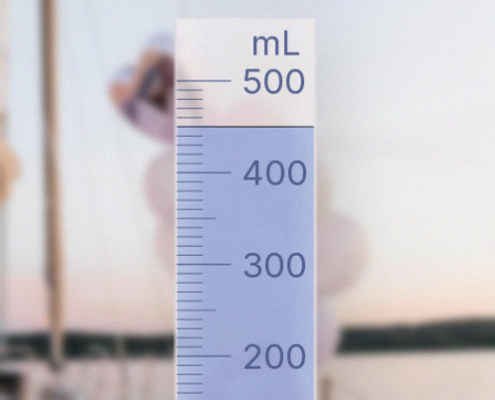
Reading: 450 mL
